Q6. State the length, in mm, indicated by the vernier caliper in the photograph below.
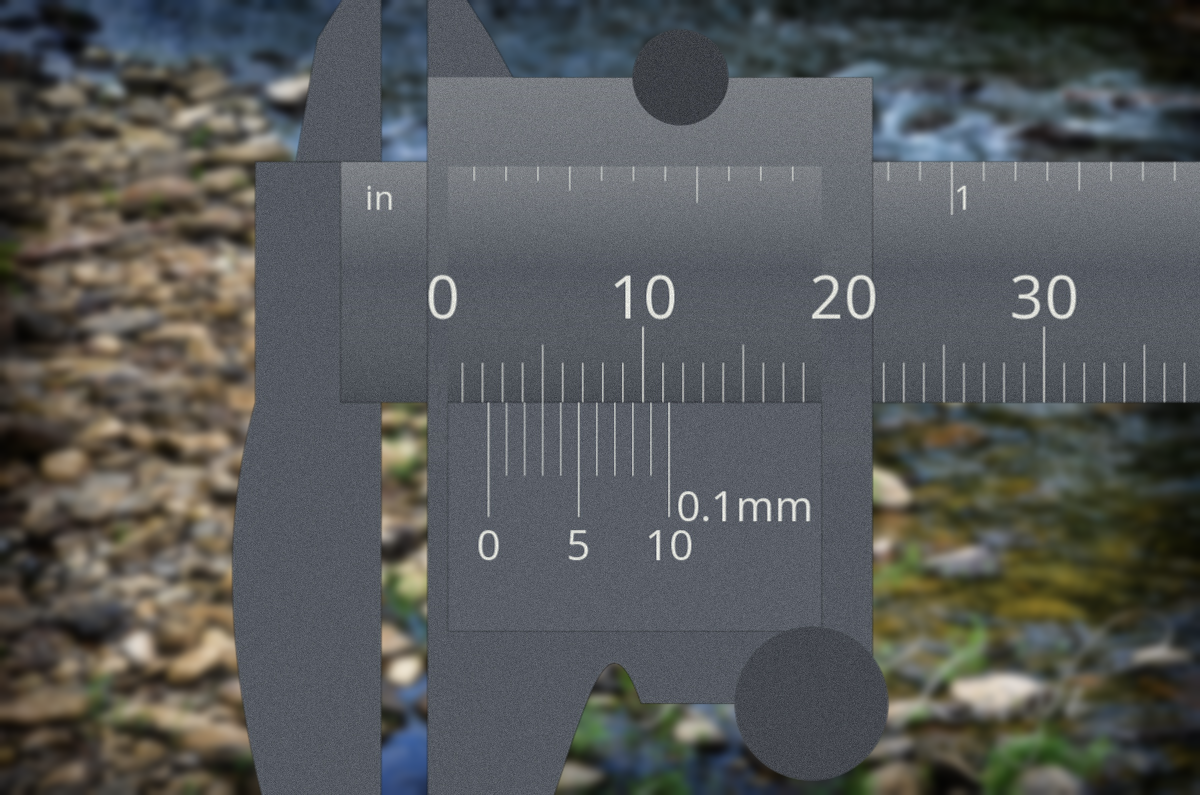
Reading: 2.3 mm
